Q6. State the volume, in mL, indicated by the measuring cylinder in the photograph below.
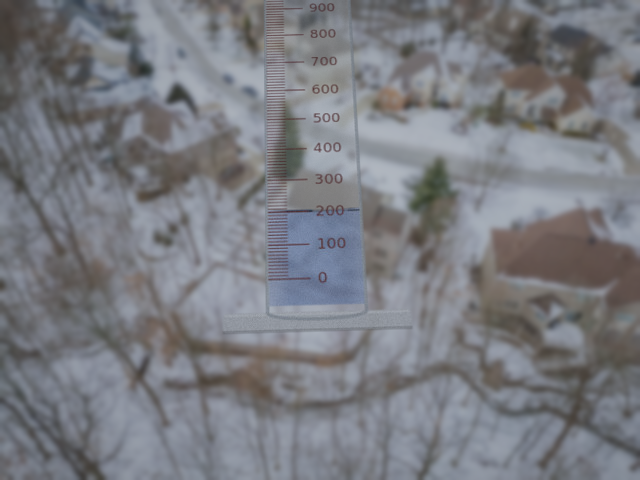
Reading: 200 mL
